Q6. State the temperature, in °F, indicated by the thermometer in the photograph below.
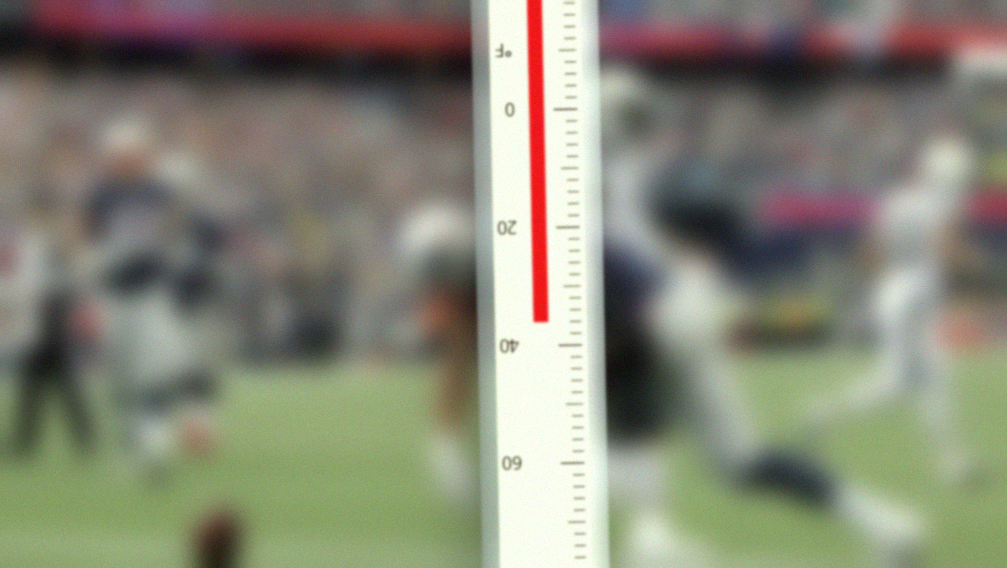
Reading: 36 °F
